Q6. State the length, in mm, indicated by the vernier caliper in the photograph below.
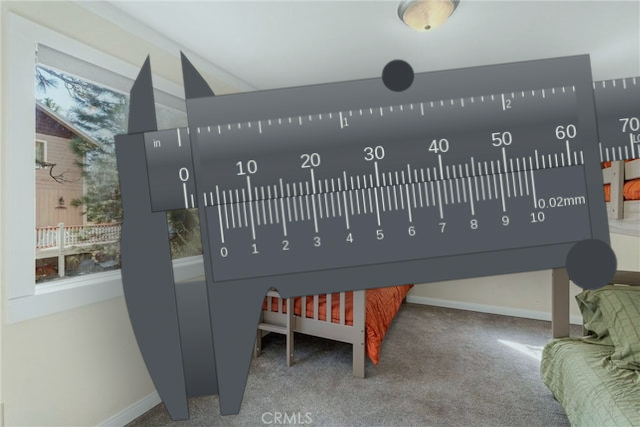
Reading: 5.0 mm
